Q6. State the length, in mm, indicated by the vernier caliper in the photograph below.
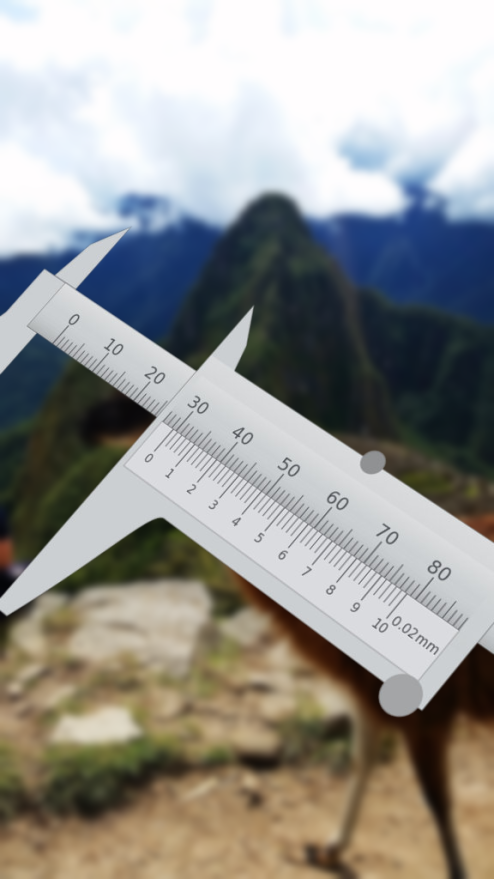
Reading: 29.4 mm
